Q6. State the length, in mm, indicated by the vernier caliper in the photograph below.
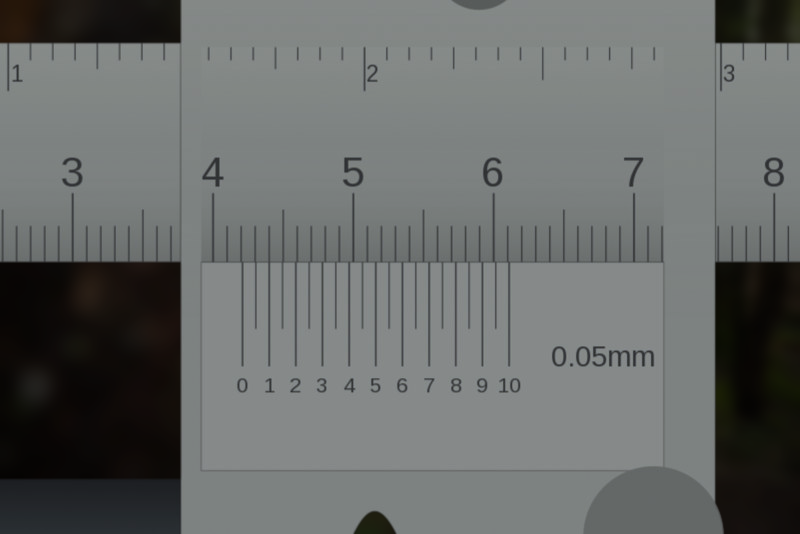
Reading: 42.1 mm
